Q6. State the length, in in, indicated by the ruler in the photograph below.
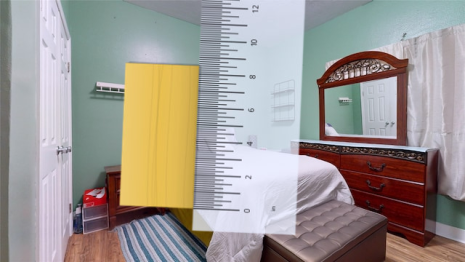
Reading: 8.5 in
